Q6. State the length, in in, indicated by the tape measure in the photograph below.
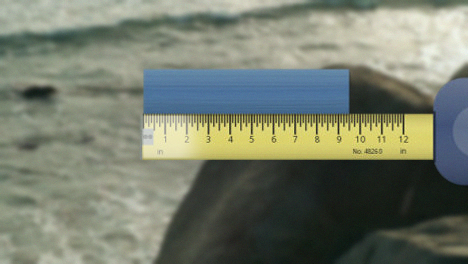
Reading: 9.5 in
